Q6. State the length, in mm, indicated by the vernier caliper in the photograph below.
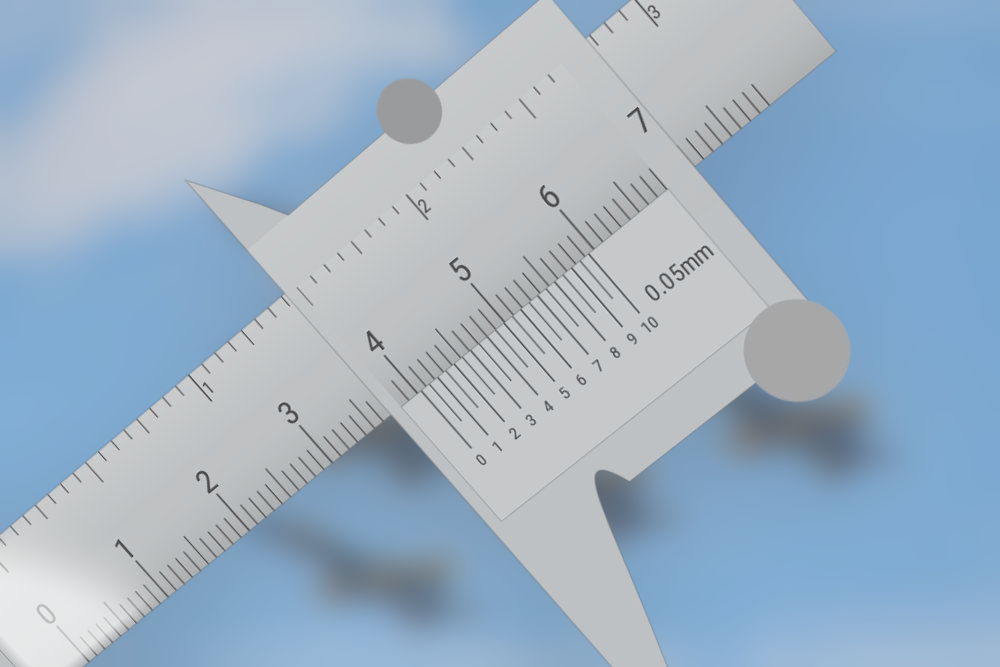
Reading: 40.4 mm
